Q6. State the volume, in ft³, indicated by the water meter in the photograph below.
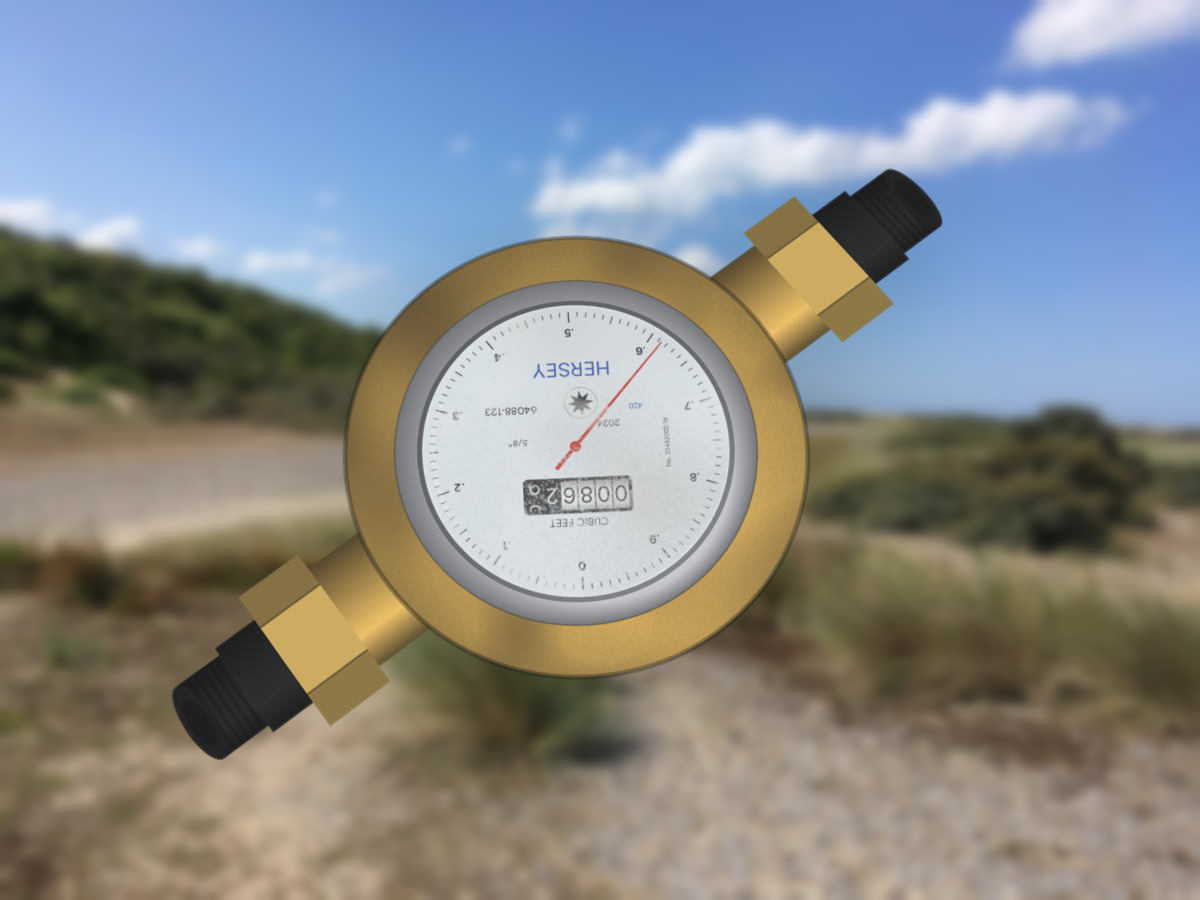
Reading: 8628.61 ft³
